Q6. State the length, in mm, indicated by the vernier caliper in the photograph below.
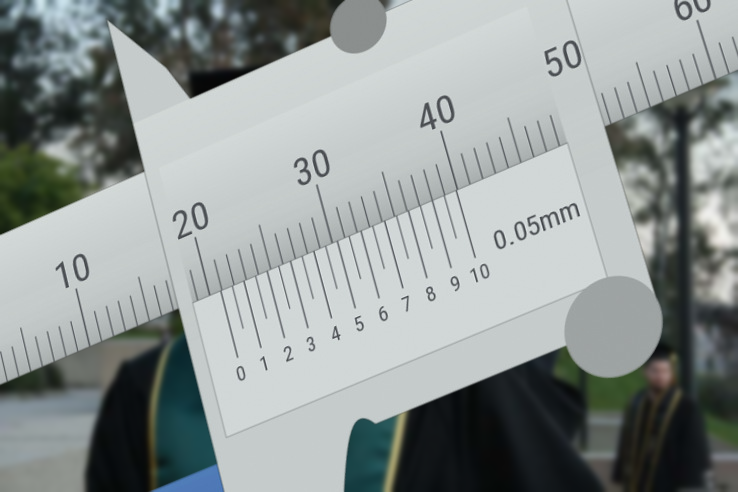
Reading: 20.9 mm
